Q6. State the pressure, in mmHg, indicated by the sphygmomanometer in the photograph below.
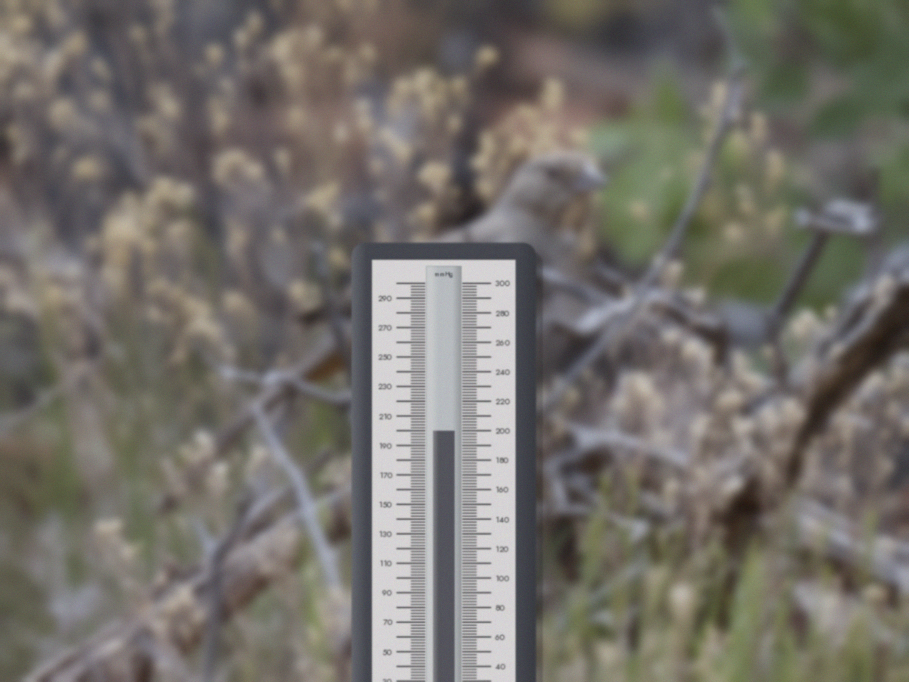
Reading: 200 mmHg
